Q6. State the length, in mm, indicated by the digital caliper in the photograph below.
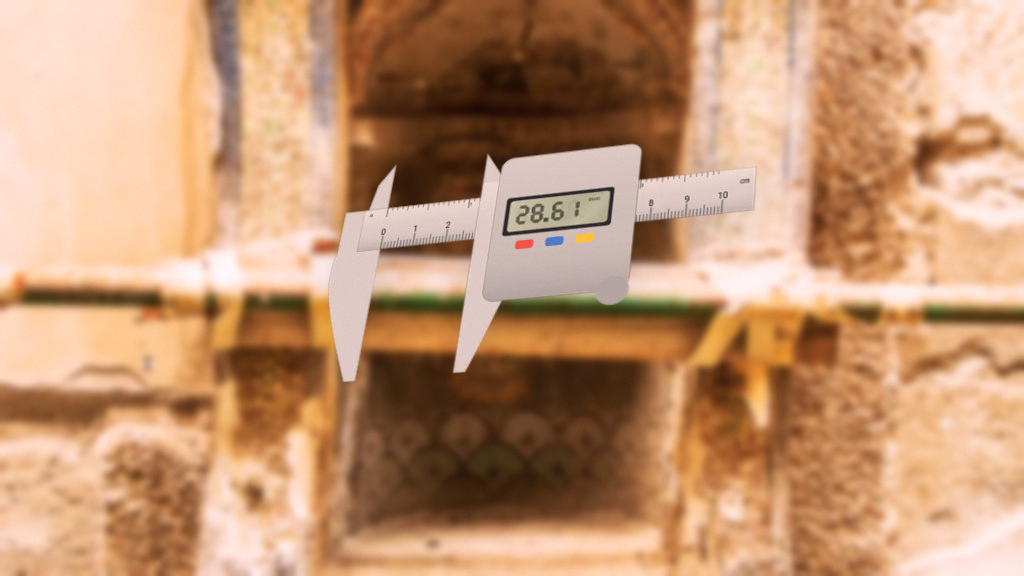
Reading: 28.61 mm
